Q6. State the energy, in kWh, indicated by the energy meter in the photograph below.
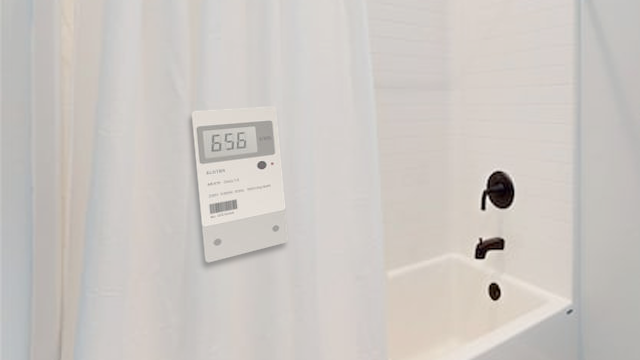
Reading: 656 kWh
